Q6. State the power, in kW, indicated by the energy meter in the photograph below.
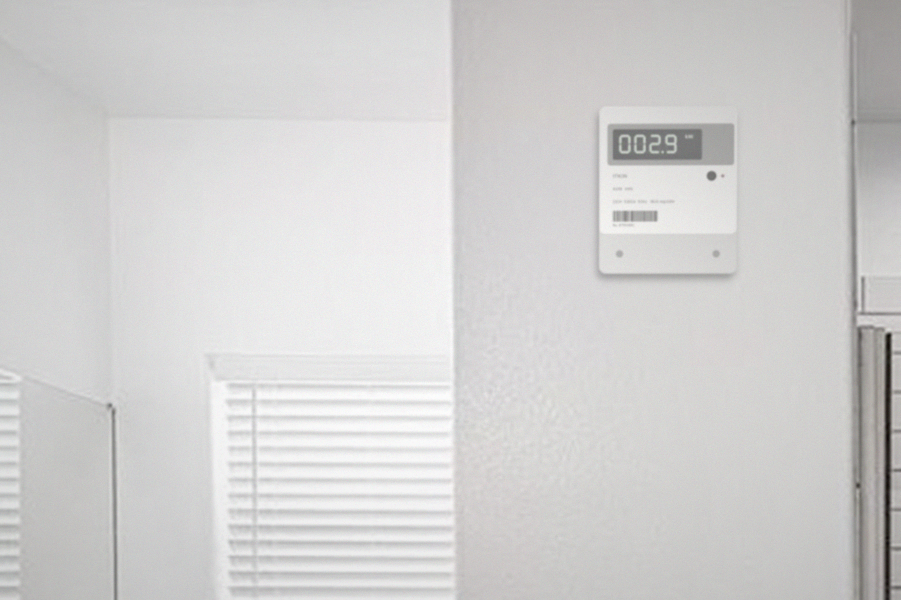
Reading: 2.9 kW
